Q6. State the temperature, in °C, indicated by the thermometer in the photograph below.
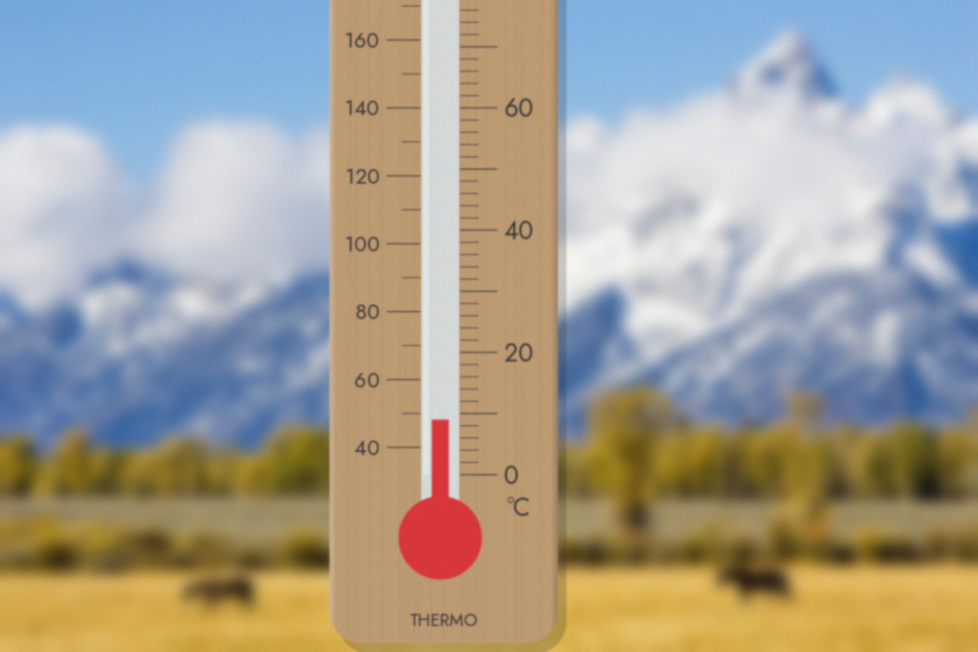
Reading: 9 °C
